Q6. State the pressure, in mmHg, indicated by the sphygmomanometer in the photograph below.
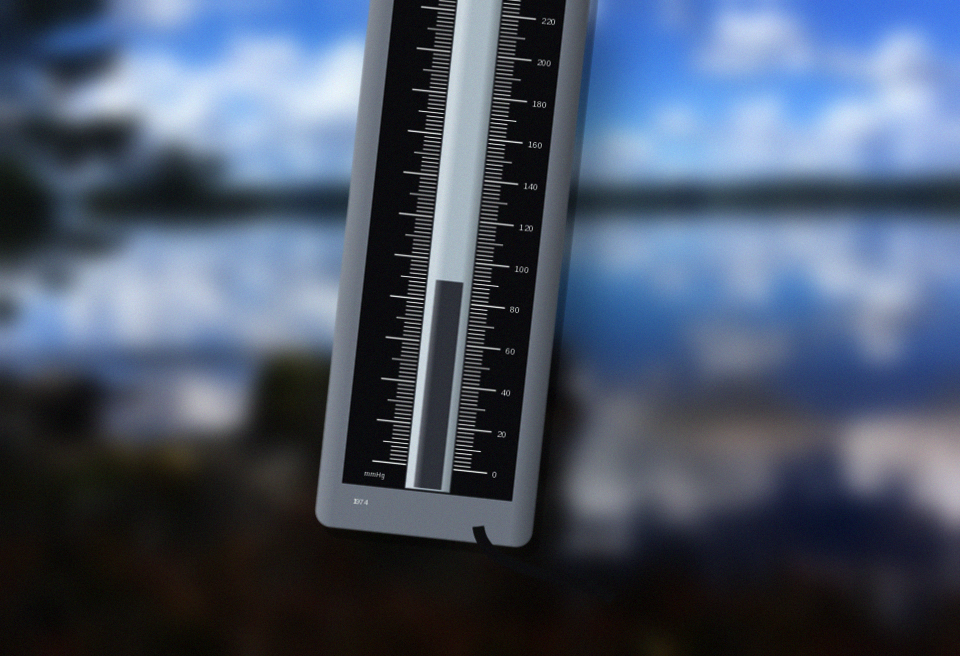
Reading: 90 mmHg
